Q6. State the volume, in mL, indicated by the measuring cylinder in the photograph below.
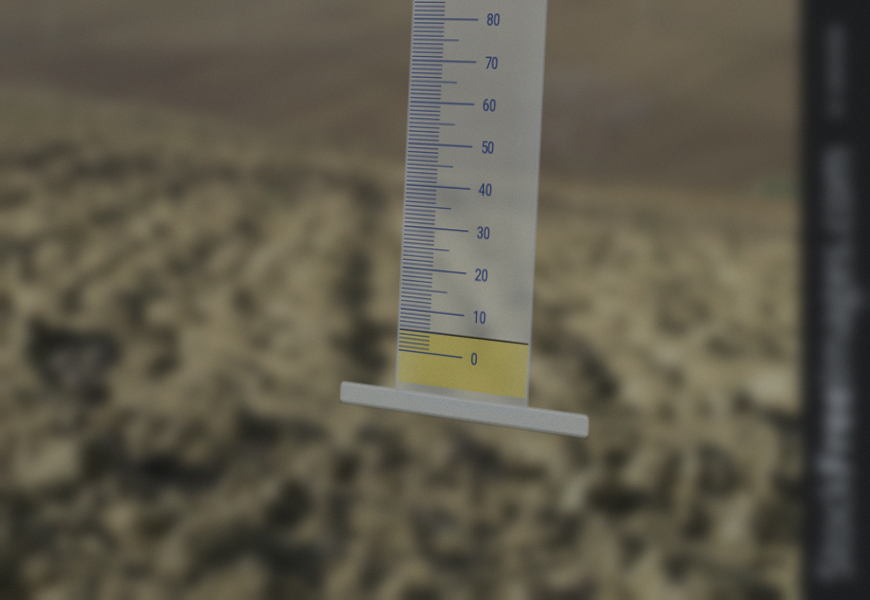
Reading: 5 mL
